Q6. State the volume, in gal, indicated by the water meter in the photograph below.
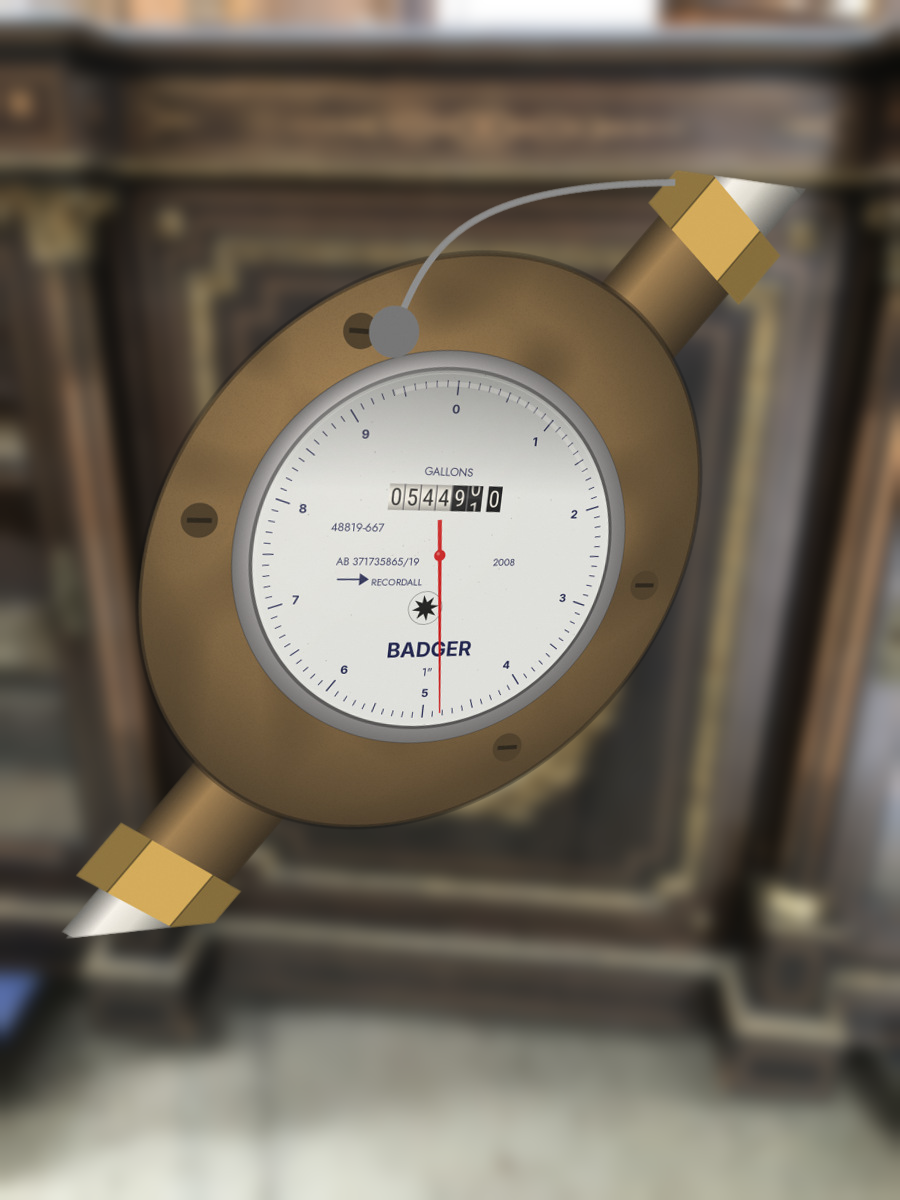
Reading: 544904.8 gal
